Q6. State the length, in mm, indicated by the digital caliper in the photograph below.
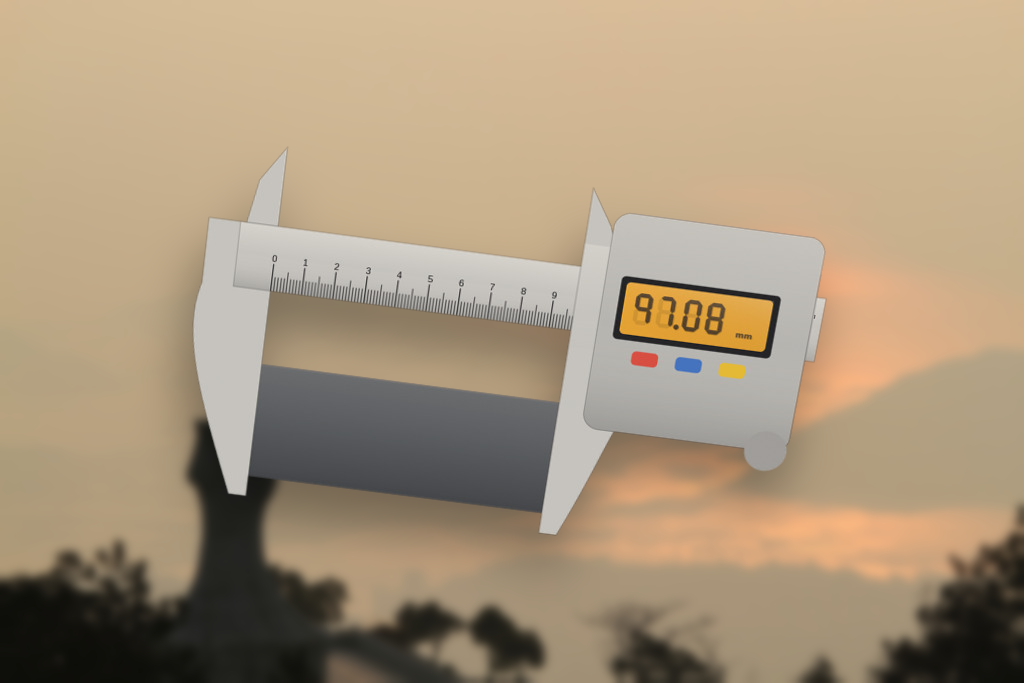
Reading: 97.08 mm
